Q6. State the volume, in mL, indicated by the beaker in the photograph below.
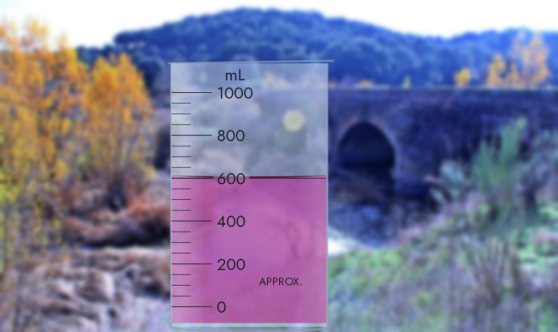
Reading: 600 mL
